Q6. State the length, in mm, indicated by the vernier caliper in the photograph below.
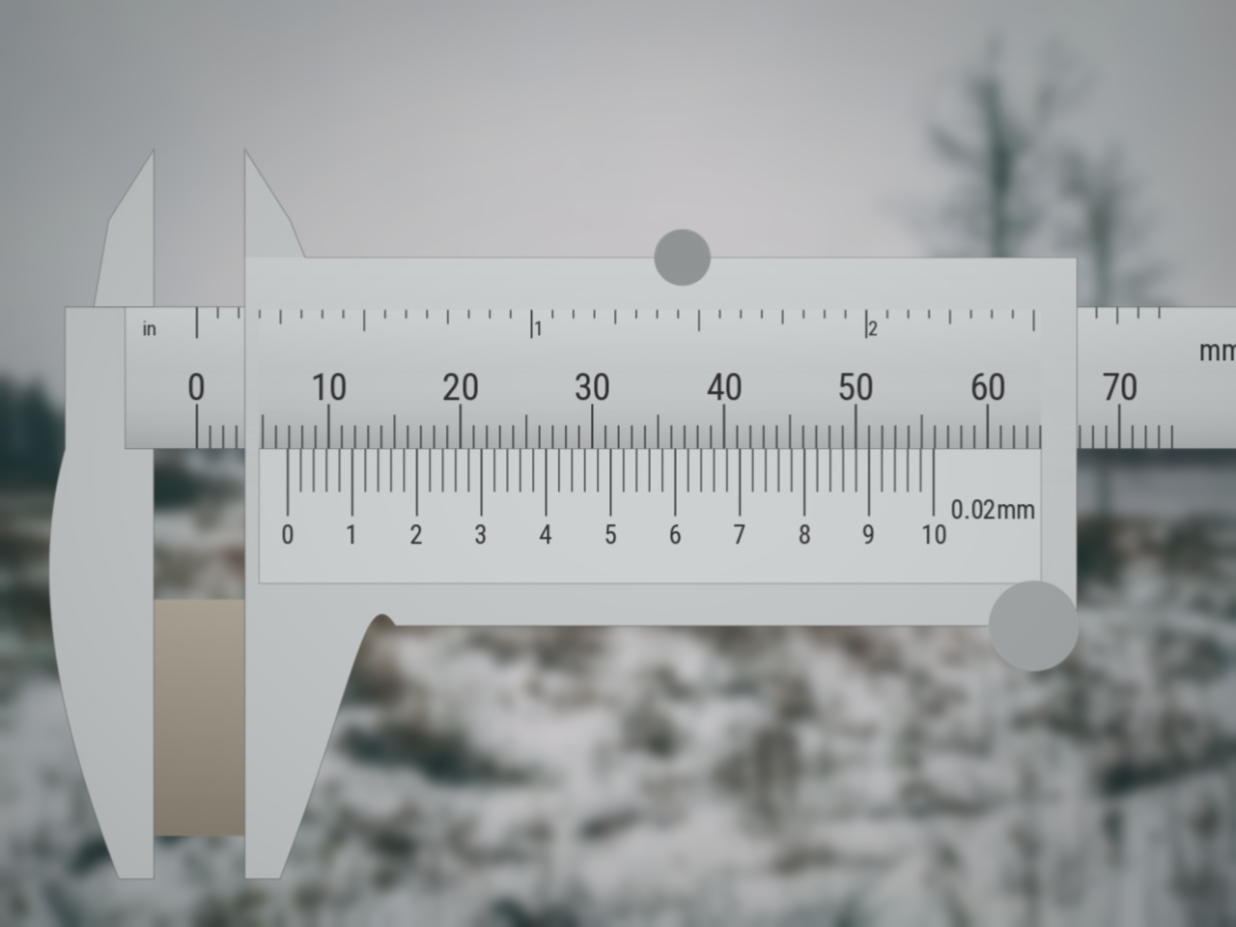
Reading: 6.9 mm
